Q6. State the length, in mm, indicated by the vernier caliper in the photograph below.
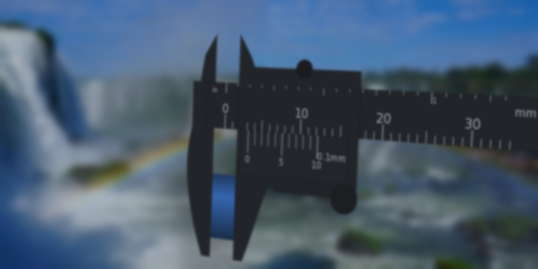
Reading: 3.2 mm
